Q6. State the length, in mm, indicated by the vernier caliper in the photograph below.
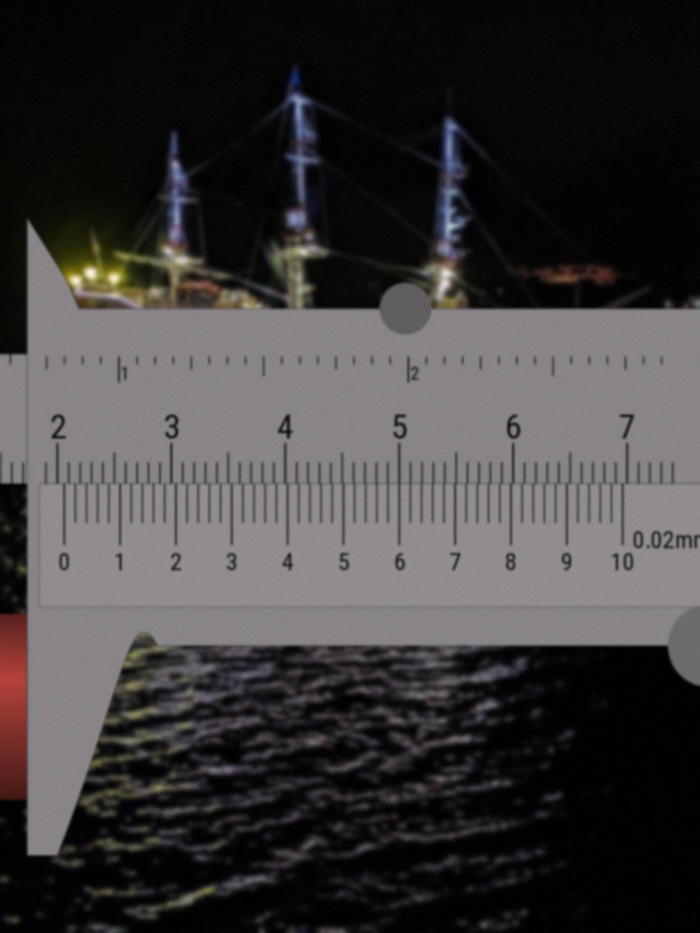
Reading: 20.6 mm
